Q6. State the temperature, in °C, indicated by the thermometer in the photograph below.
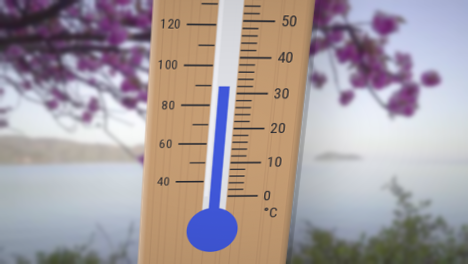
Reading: 32 °C
